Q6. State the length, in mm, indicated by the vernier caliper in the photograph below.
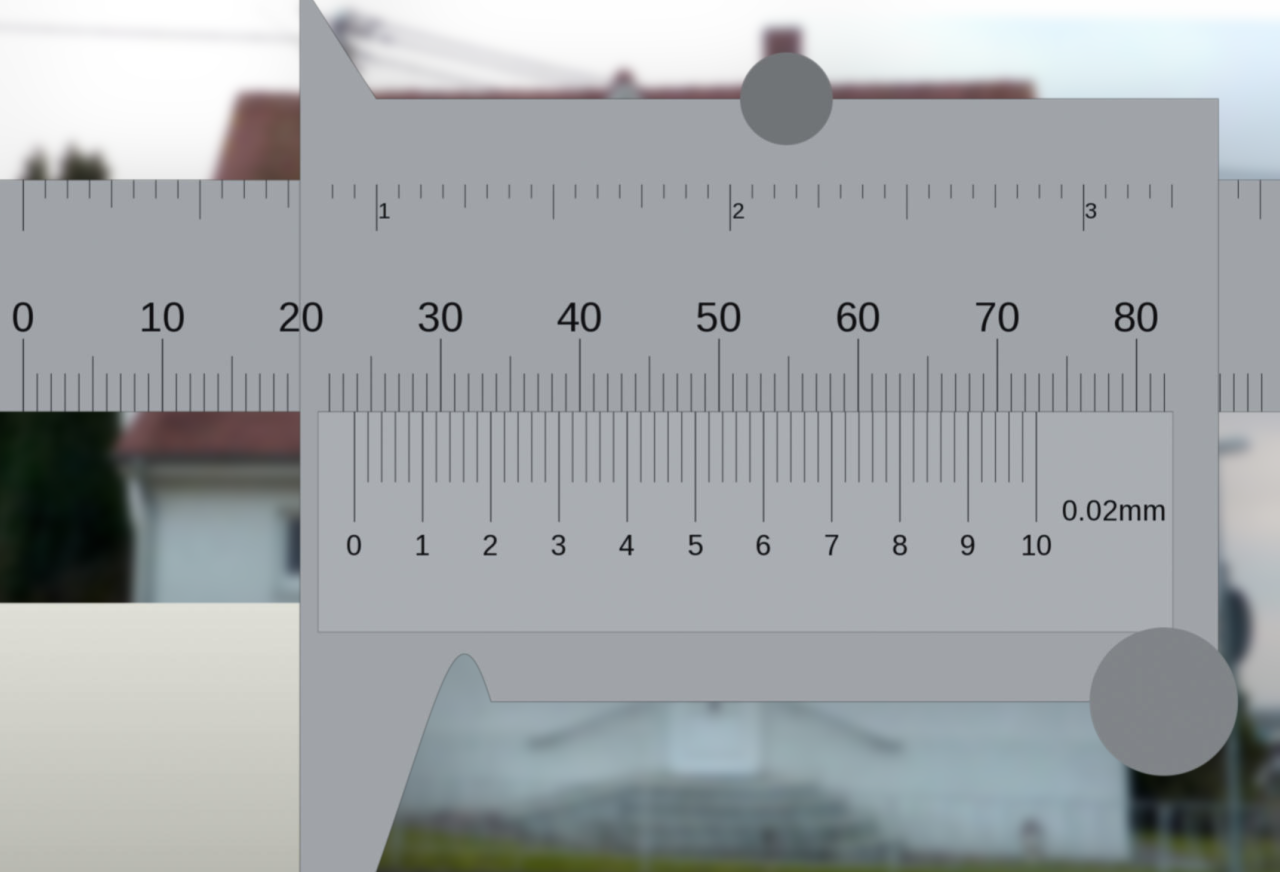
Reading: 23.8 mm
